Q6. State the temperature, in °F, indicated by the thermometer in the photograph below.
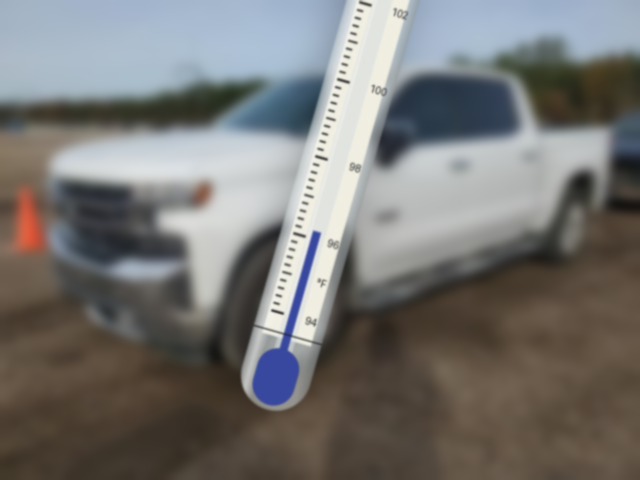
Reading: 96.2 °F
